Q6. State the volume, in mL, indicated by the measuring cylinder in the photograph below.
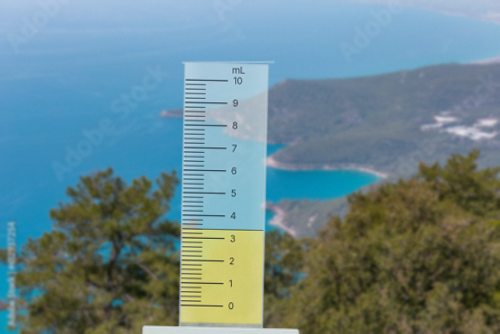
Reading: 3.4 mL
